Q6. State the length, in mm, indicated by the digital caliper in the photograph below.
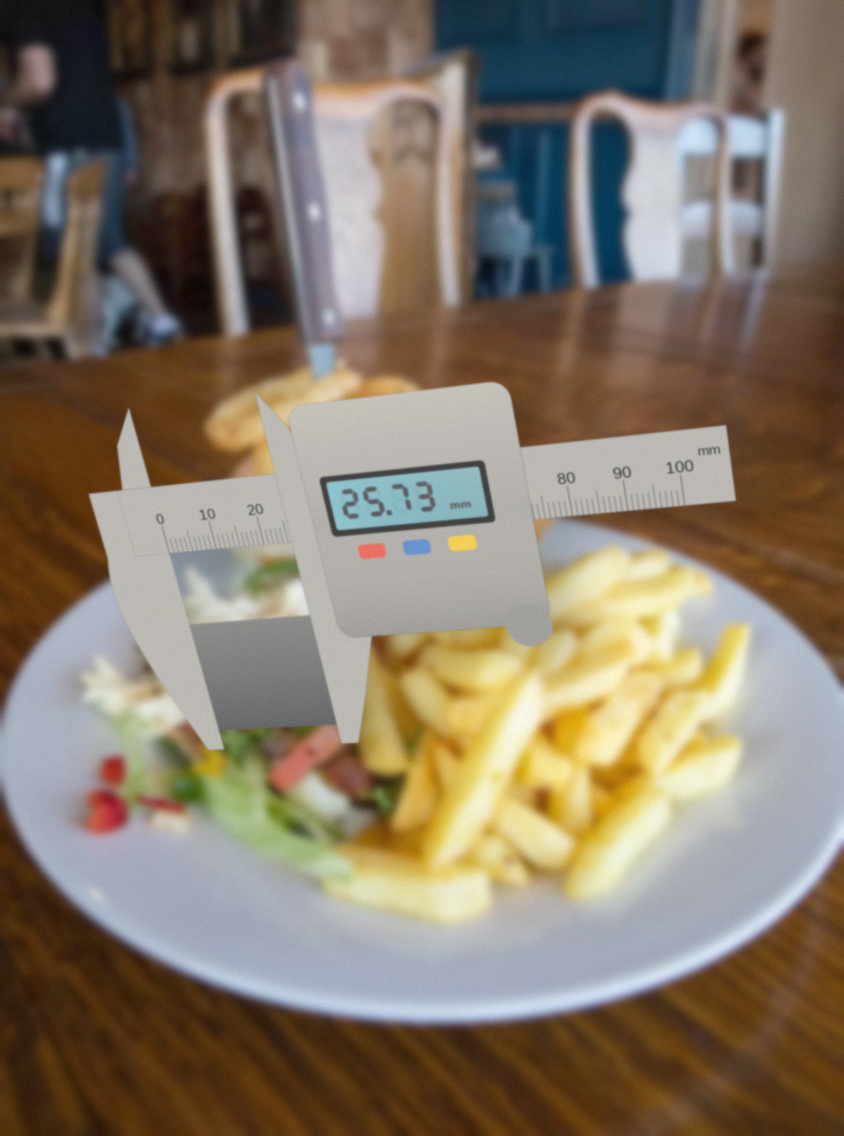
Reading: 25.73 mm
